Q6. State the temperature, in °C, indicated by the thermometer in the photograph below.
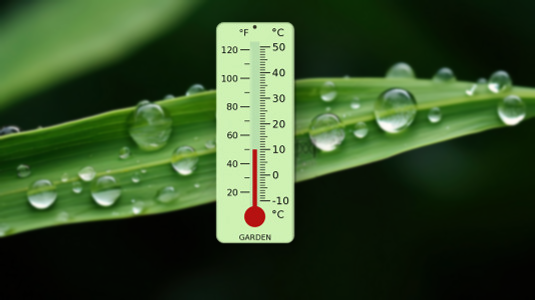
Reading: 10 °C
